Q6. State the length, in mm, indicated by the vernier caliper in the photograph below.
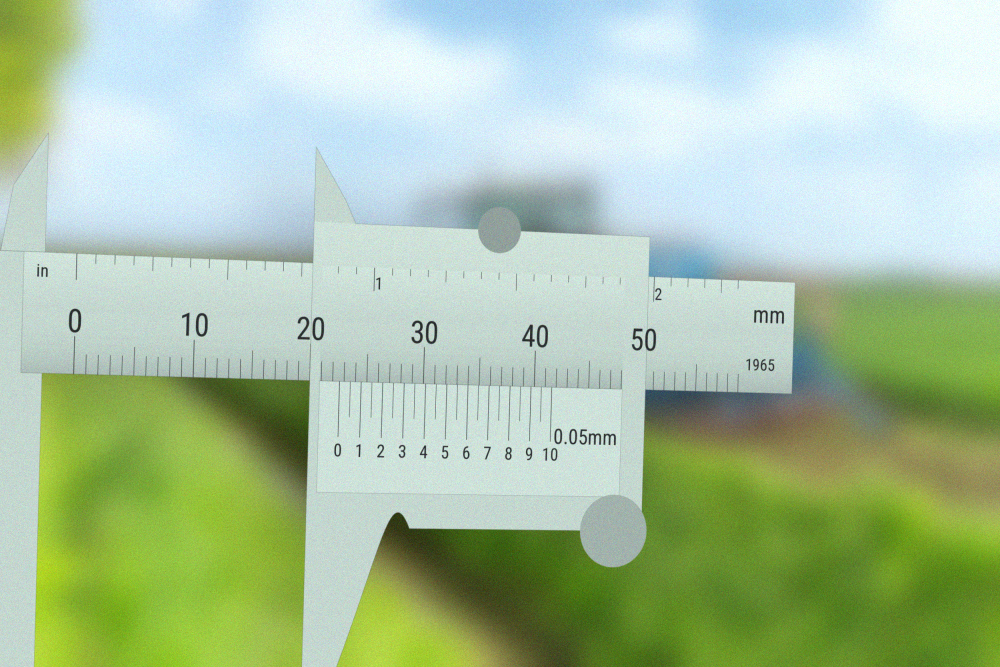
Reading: 22.6 mm
